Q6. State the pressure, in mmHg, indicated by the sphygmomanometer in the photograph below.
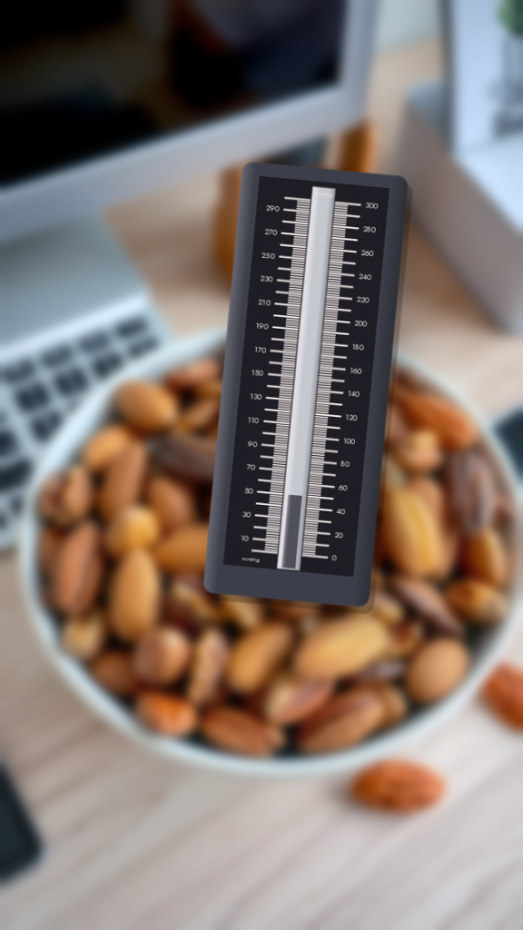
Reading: 50 mmHg
